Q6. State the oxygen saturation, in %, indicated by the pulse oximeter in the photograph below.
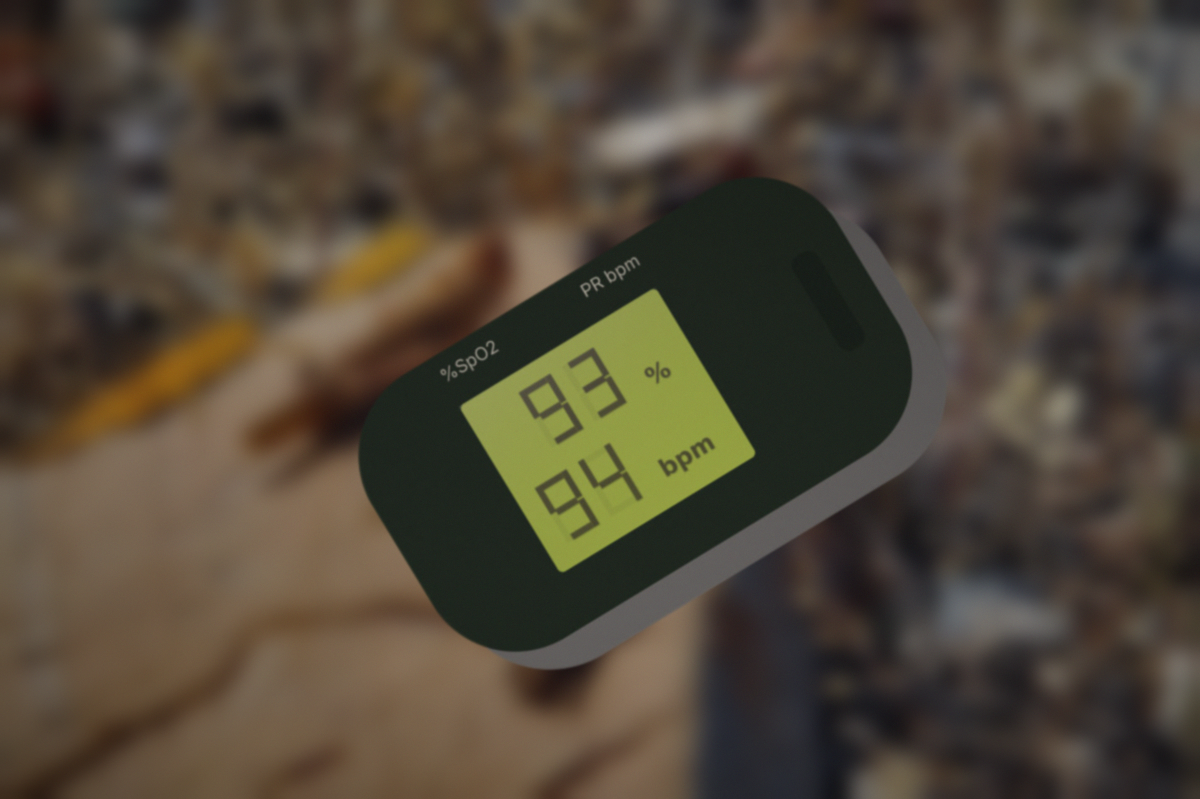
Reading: 93 %
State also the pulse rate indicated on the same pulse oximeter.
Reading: 94 bpm
